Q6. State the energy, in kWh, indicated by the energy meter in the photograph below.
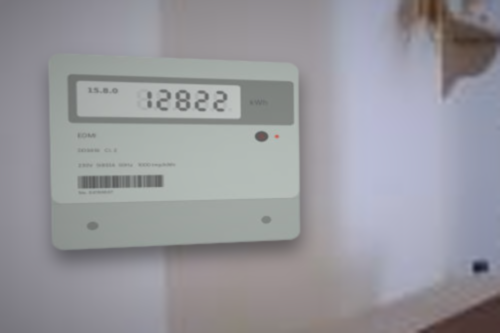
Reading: 12822 kWh
